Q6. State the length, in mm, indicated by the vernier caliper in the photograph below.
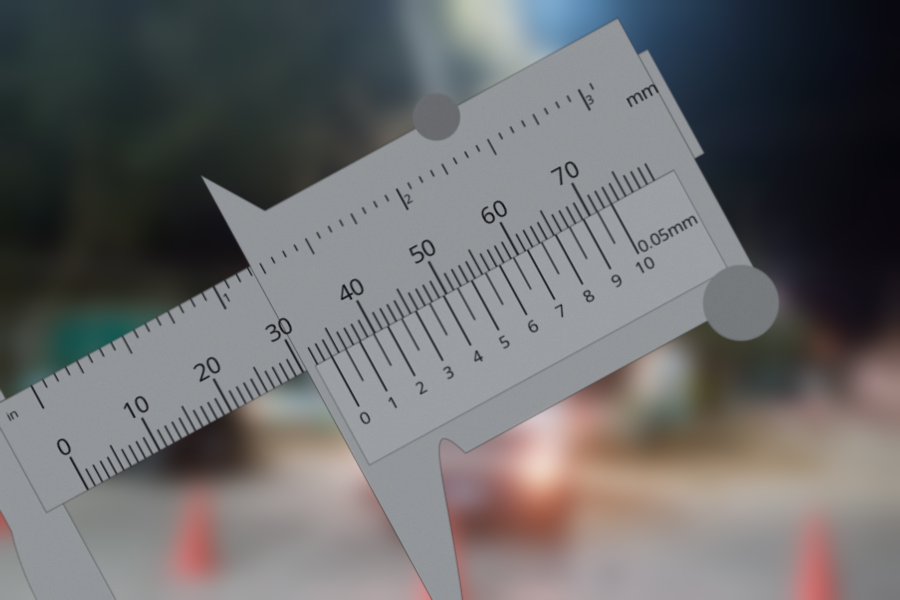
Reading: 34.0 mm
